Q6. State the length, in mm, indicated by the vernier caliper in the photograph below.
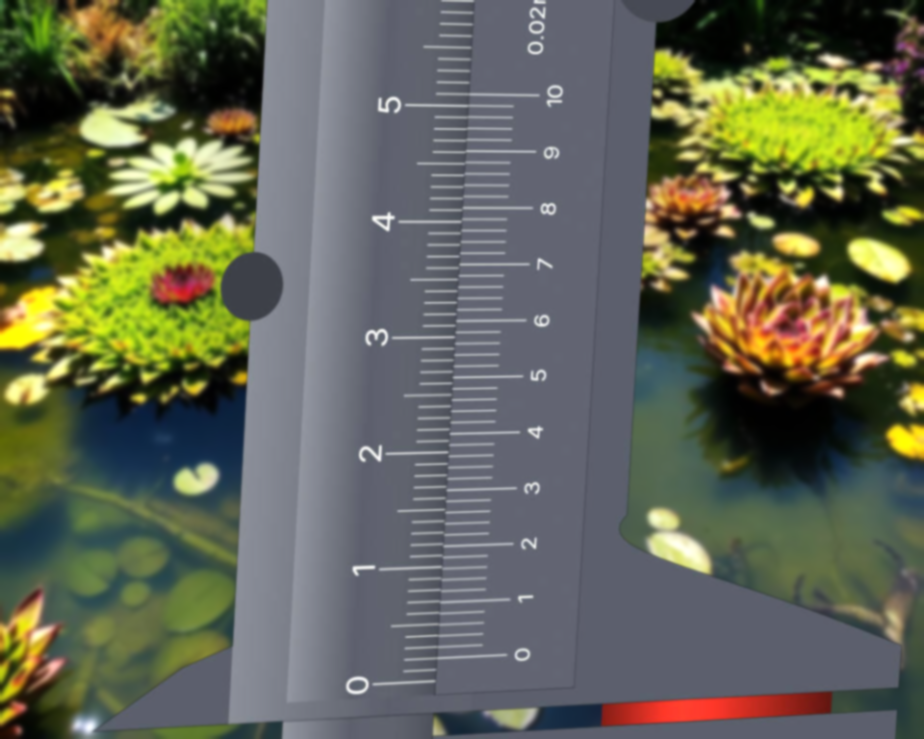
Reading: 2.0 mm
